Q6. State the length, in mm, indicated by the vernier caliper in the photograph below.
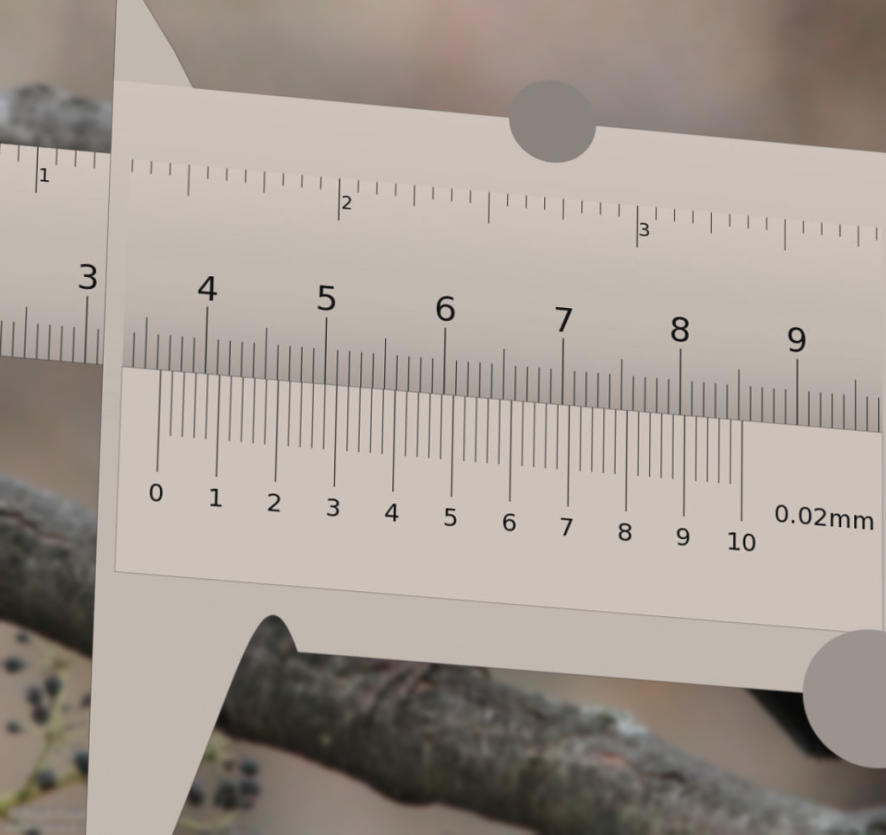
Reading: 36.3 mm
